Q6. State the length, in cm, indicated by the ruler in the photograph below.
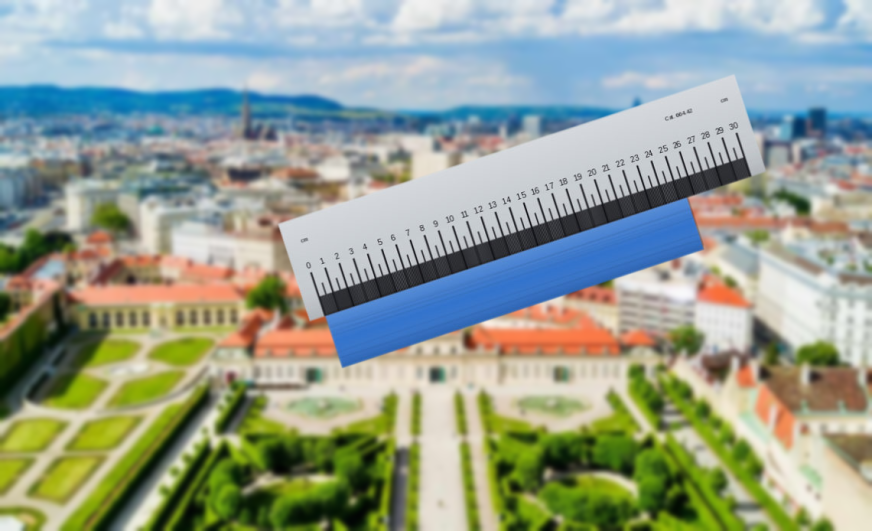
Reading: 25.5 cm
